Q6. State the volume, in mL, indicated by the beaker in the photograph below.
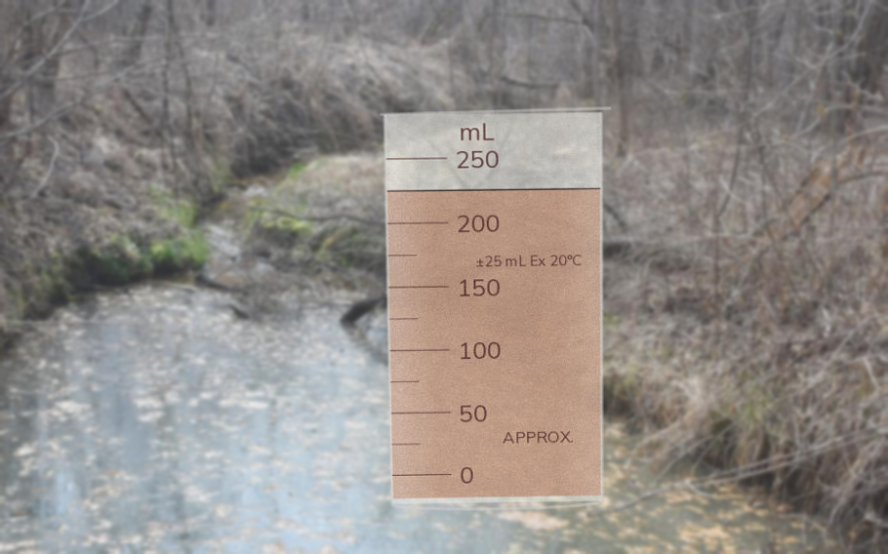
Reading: 225 mL
